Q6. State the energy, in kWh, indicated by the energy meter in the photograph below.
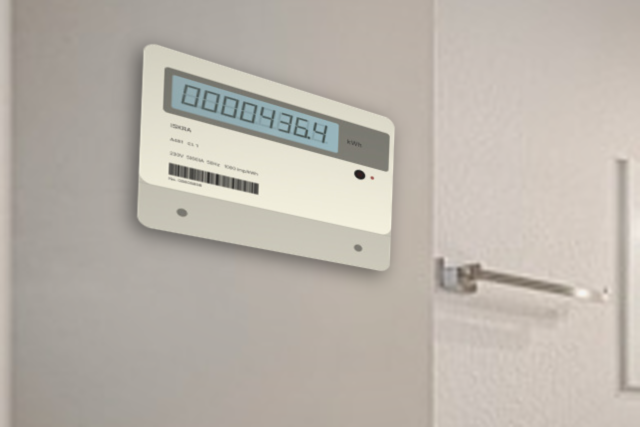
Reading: 436.4 kWh
